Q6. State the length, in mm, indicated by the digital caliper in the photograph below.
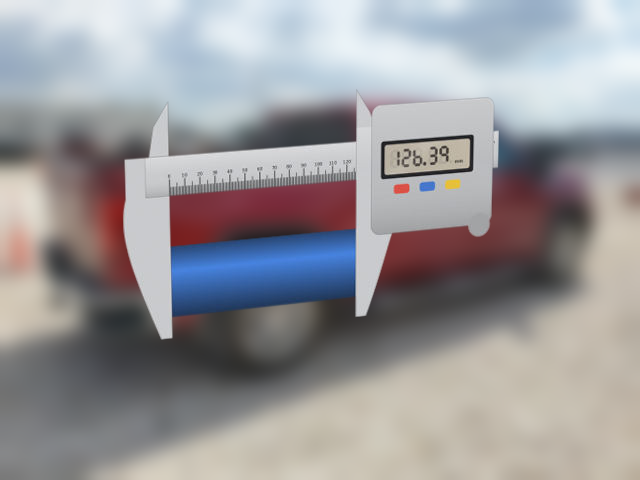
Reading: 126.39 mm
